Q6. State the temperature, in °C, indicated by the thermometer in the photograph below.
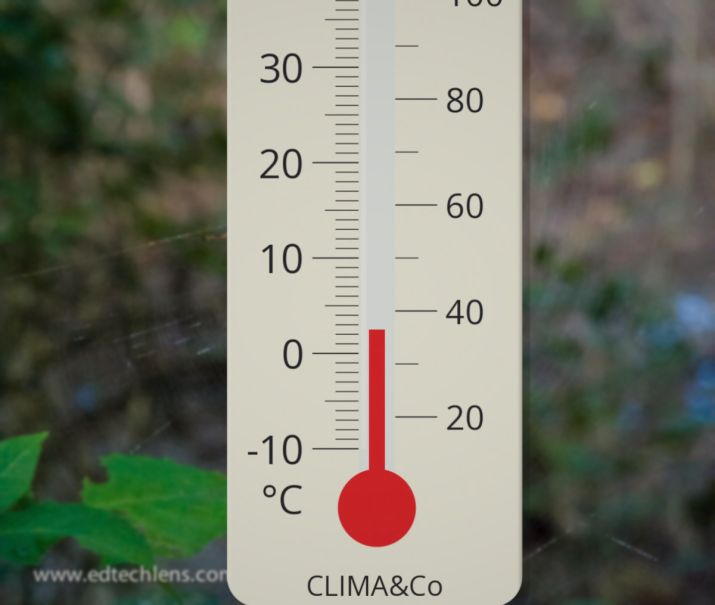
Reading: 2.5 °C
